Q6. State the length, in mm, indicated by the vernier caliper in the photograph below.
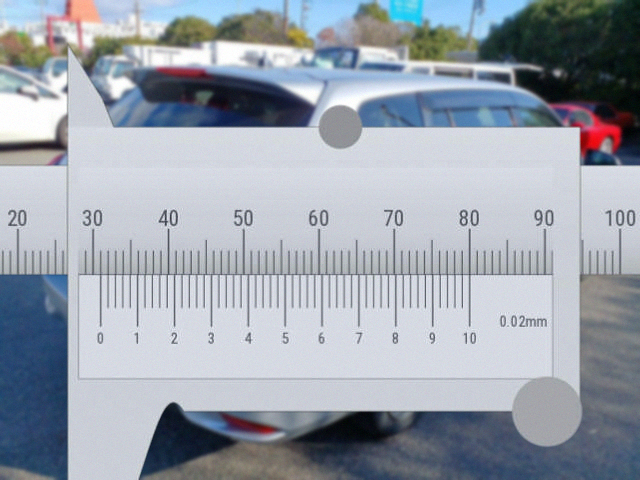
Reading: 31.0 mm
